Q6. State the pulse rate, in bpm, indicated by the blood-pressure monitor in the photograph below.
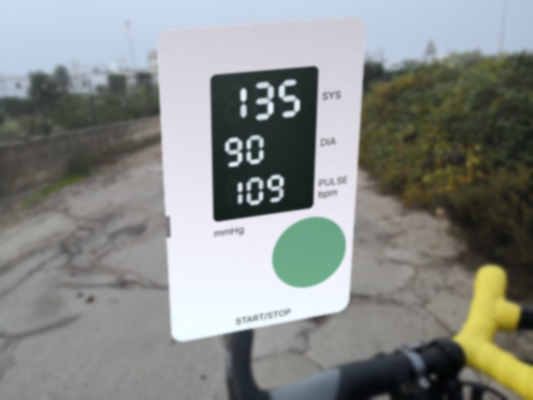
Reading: 109 bpm
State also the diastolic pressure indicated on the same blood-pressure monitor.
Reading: 90 mmHg
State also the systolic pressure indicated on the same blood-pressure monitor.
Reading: 135 mmHg
